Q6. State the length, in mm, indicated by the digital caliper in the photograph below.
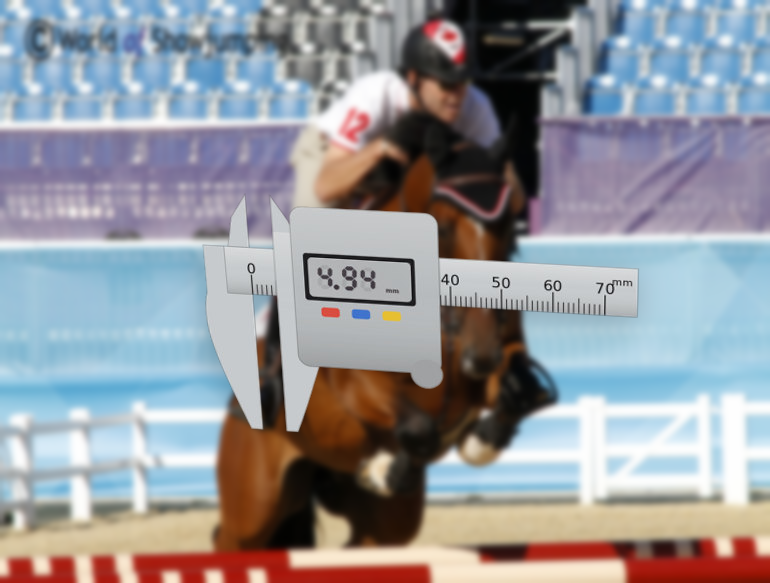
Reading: 4.94 mm
